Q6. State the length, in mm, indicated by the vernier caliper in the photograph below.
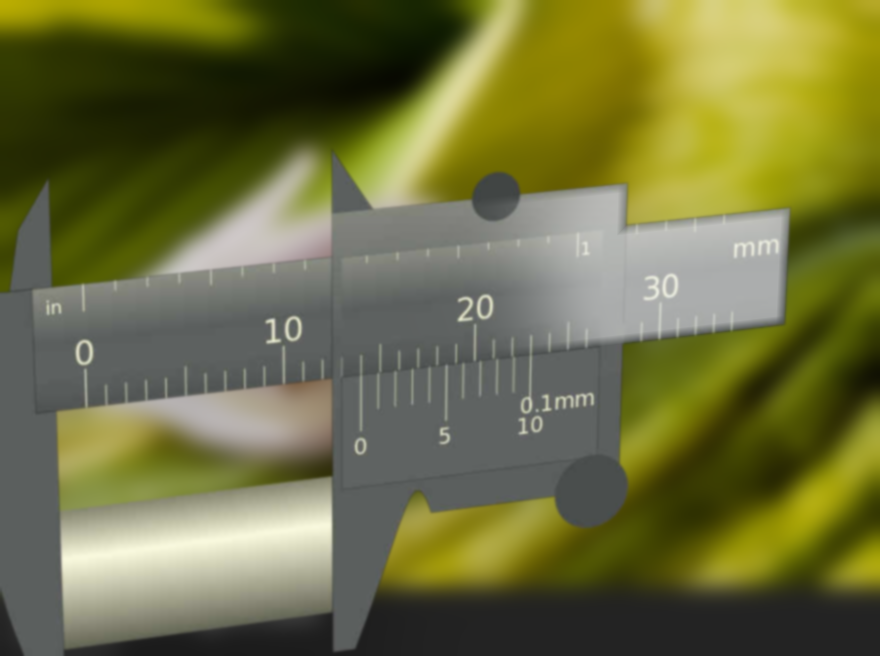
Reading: 14.0 mm
